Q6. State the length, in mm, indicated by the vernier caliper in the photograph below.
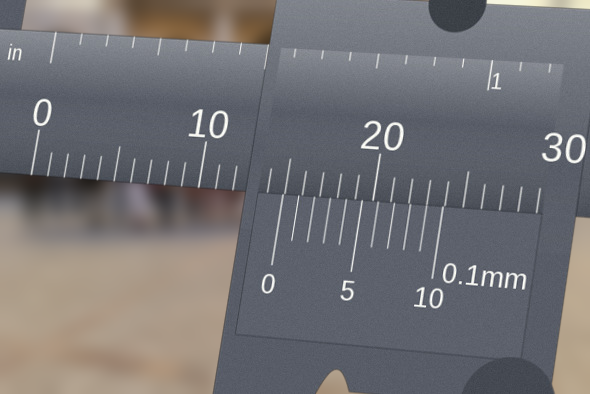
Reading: 14.9 mm
